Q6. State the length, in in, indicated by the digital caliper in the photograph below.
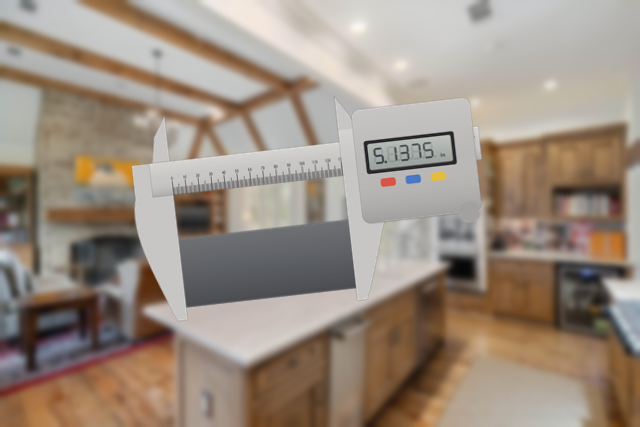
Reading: 5.1375 in
